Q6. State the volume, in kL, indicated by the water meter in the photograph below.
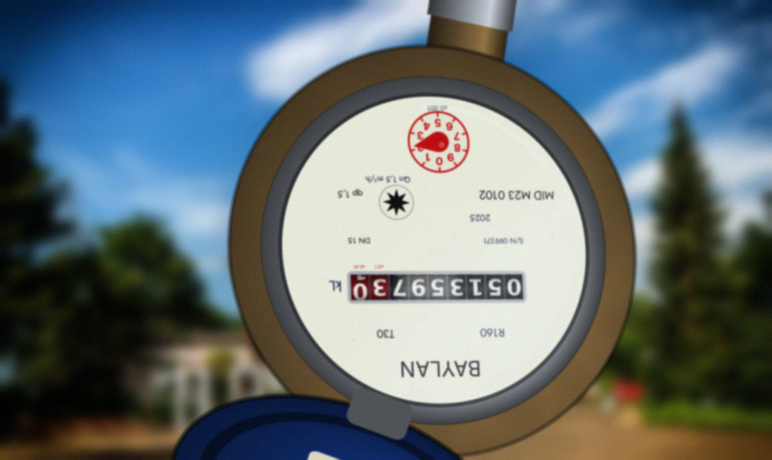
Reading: 513597.302 kL
